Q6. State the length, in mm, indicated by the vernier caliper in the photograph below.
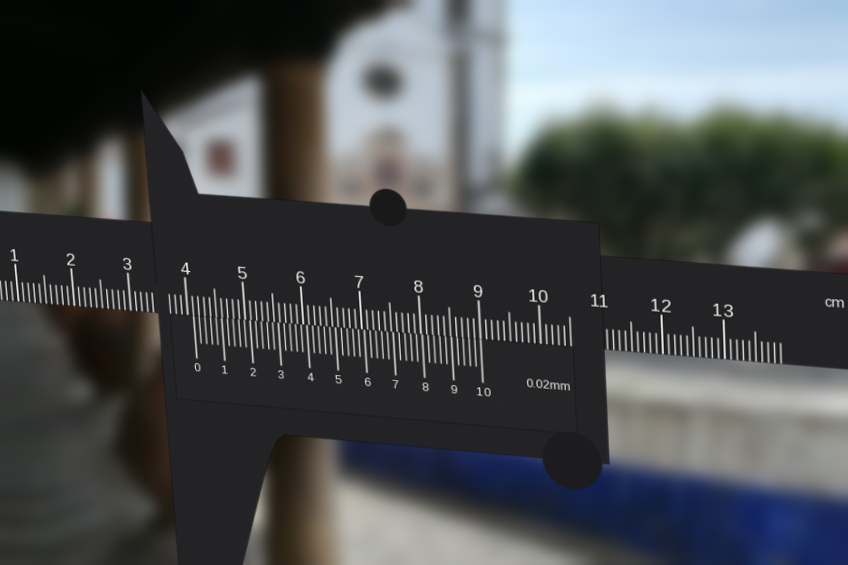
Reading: 41.0 mm
